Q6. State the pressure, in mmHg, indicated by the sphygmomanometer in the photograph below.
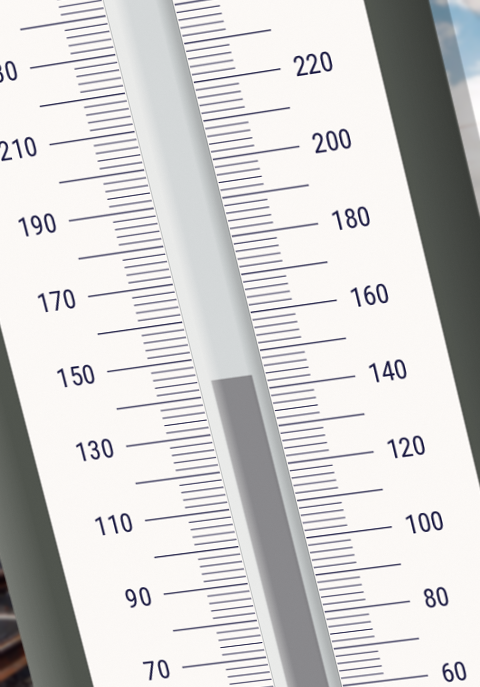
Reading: 144 mmHg
